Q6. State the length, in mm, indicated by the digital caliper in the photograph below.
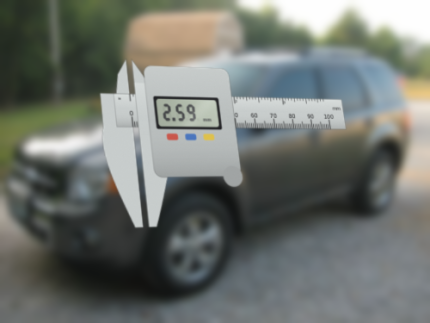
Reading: 2.59 mm
